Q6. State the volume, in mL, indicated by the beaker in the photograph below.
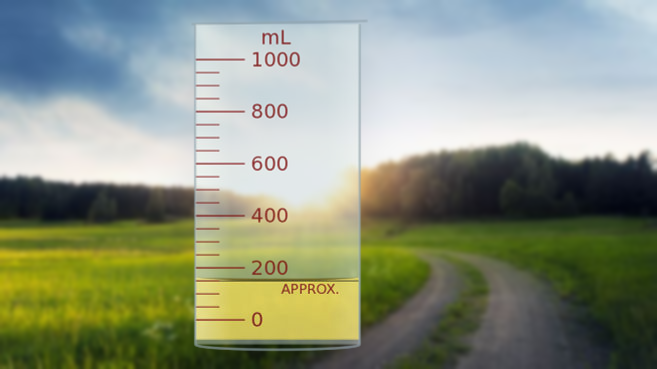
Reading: 150 mL
